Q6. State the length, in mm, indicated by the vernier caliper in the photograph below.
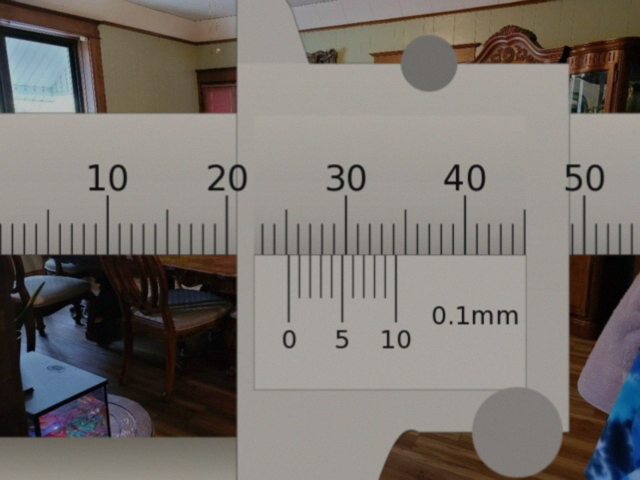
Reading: 25.2 mm
